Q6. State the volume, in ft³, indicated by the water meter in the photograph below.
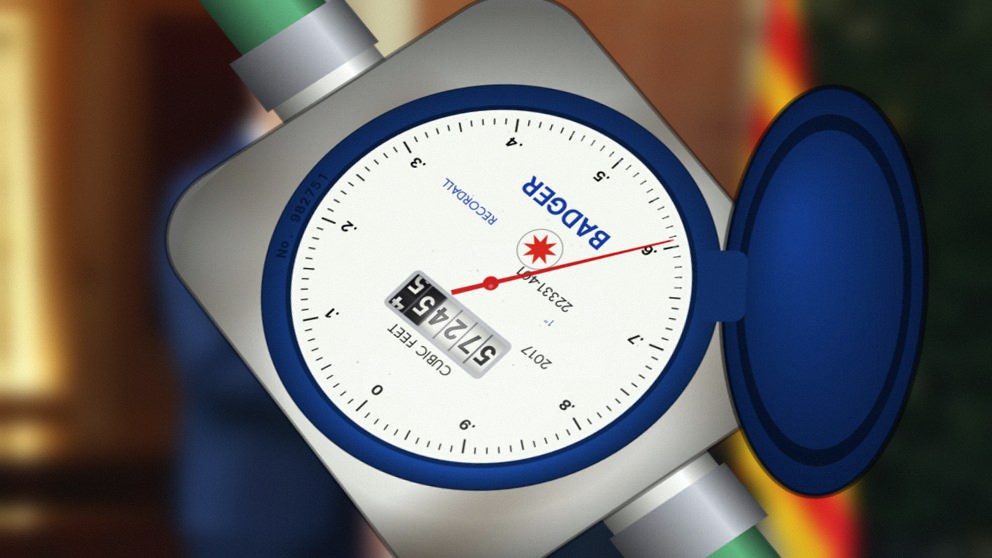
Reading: 572454.59 ft³
